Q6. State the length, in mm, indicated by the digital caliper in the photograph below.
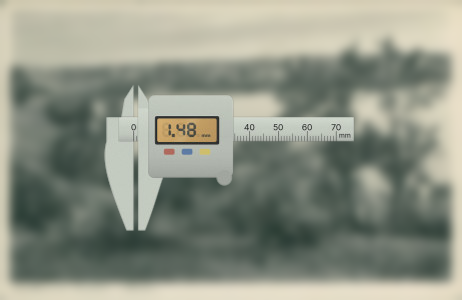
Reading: 1.48 mm
